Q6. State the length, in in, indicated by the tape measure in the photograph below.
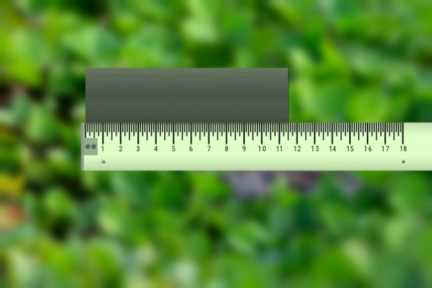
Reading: 11.5 in
